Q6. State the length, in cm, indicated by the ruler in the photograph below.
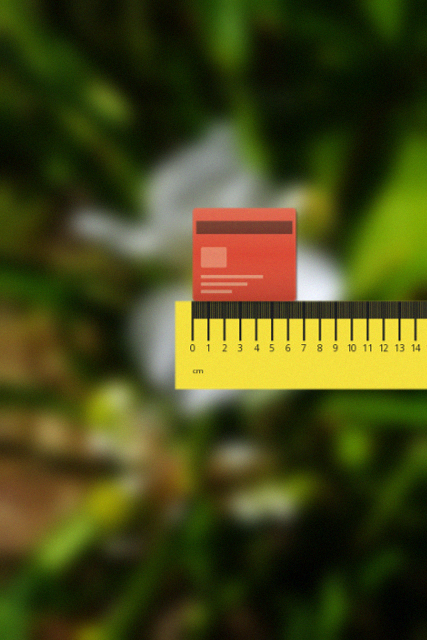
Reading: 6.5 cm
